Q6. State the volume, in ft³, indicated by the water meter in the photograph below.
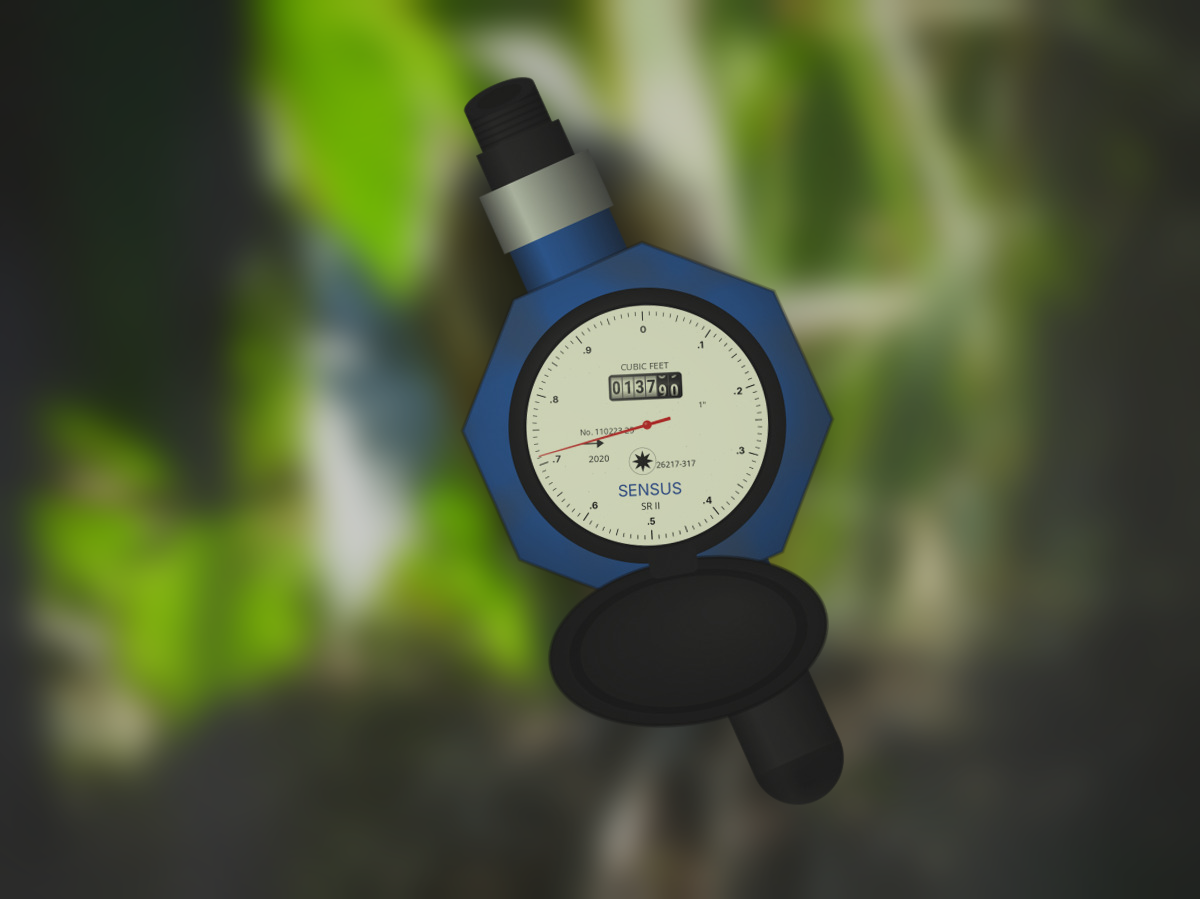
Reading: 13789.71 ft³
